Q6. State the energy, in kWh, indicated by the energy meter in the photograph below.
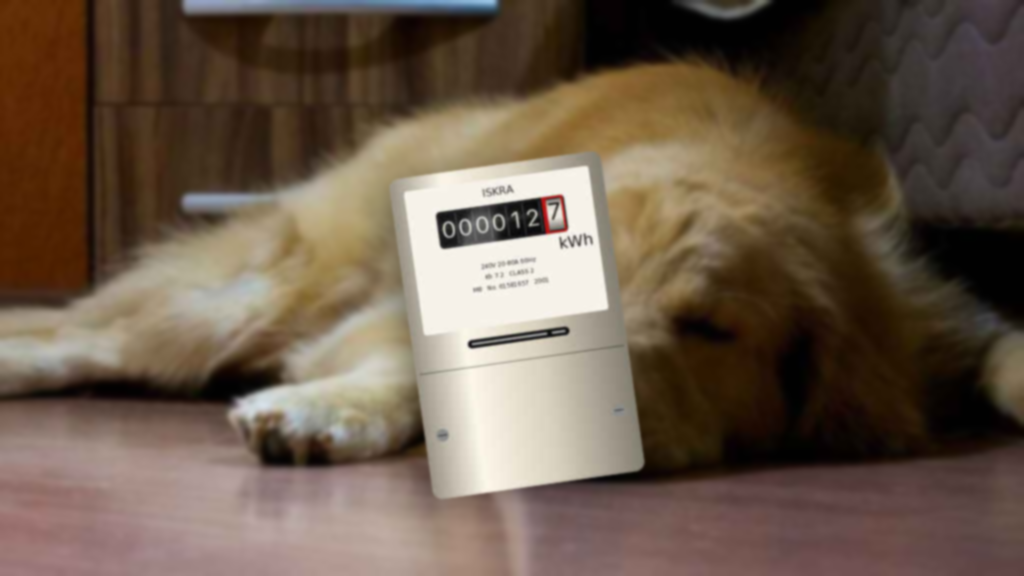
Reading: 12.7 kWh
